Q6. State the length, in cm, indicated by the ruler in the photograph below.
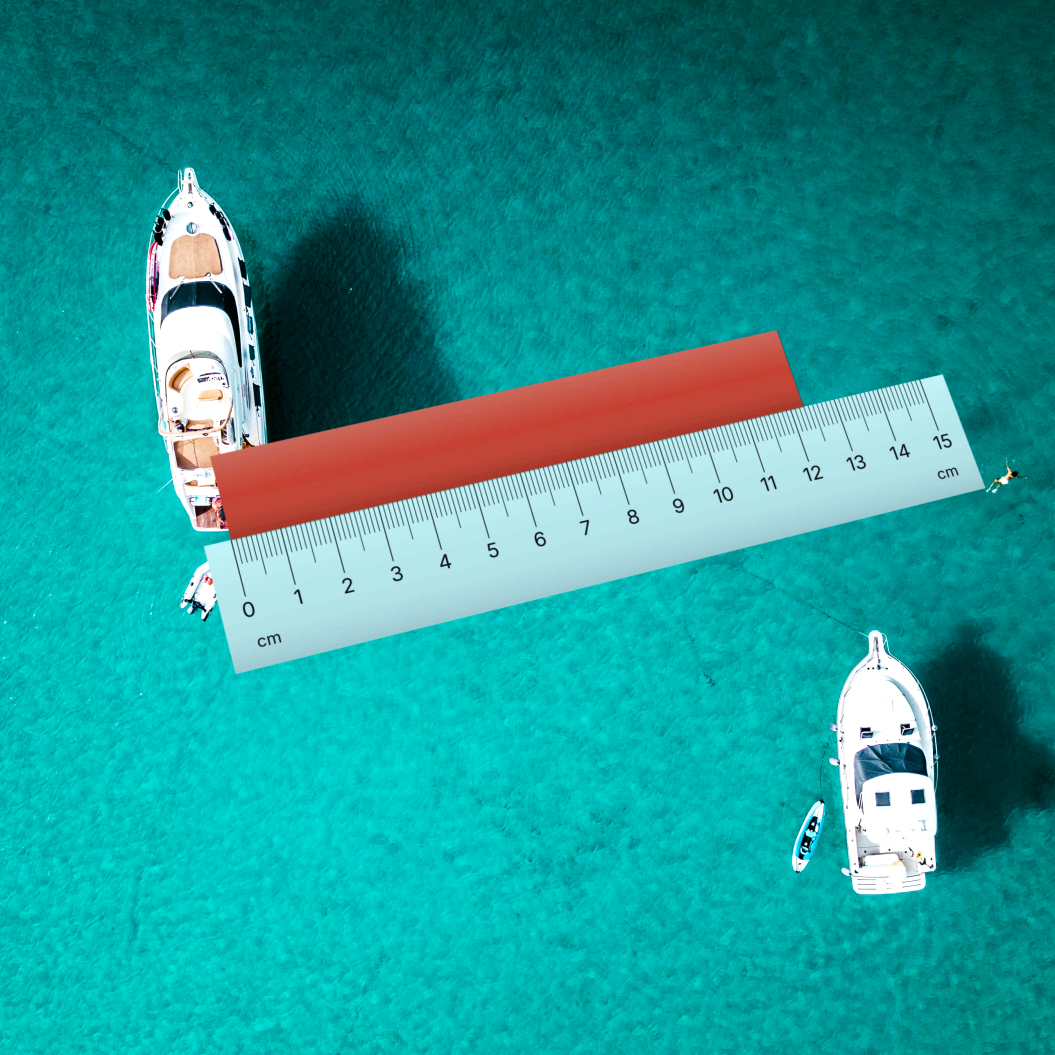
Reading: 12.3 cm
